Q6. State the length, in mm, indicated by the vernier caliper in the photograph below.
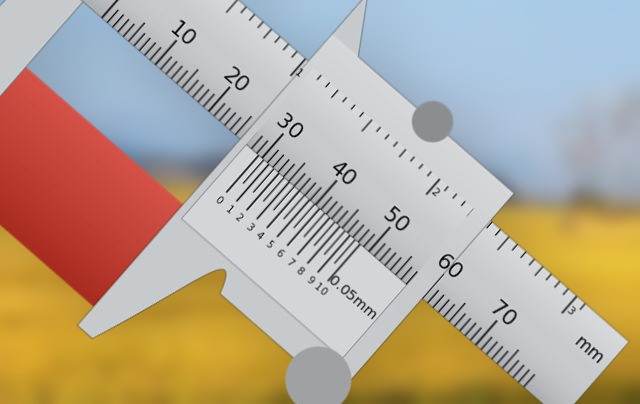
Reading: 29.4 mm
